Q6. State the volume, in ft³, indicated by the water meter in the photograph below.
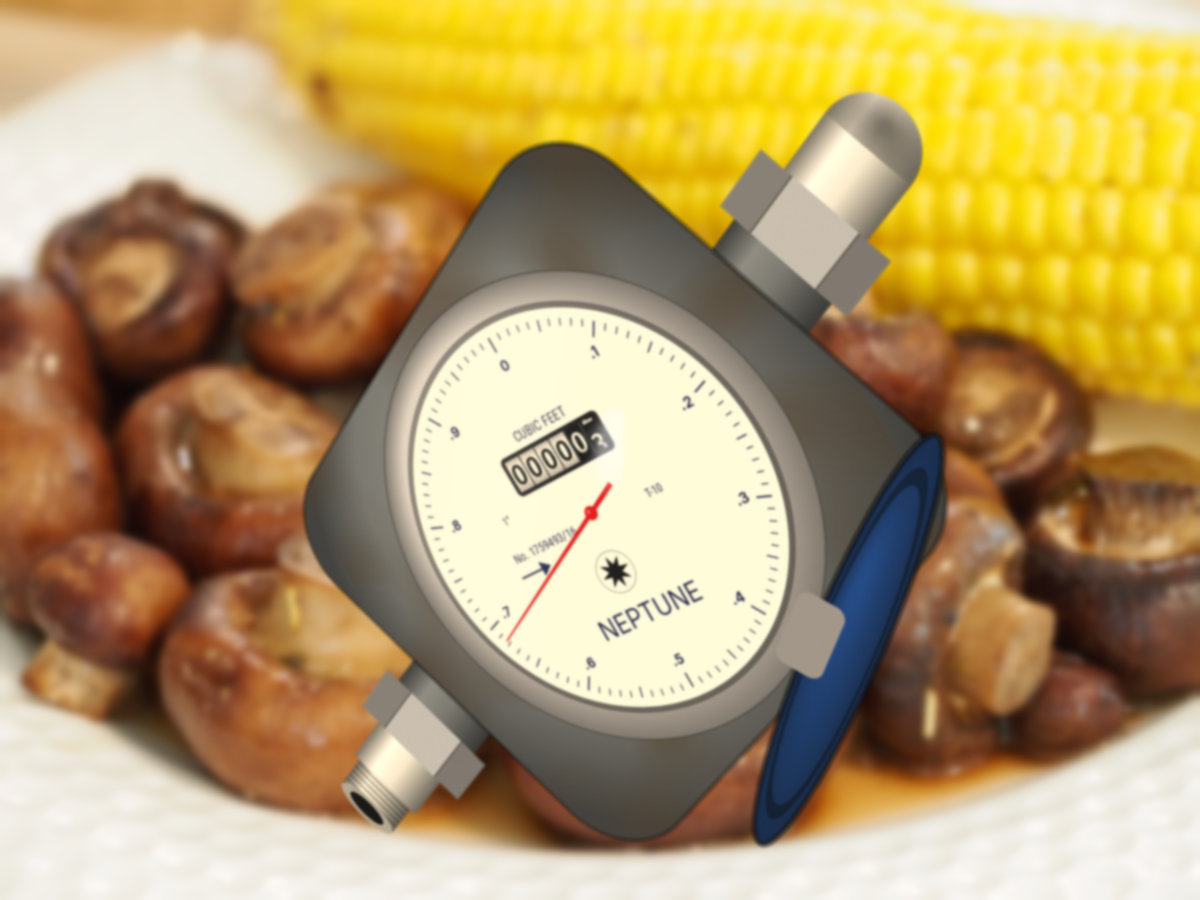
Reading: 2.68 ft³
